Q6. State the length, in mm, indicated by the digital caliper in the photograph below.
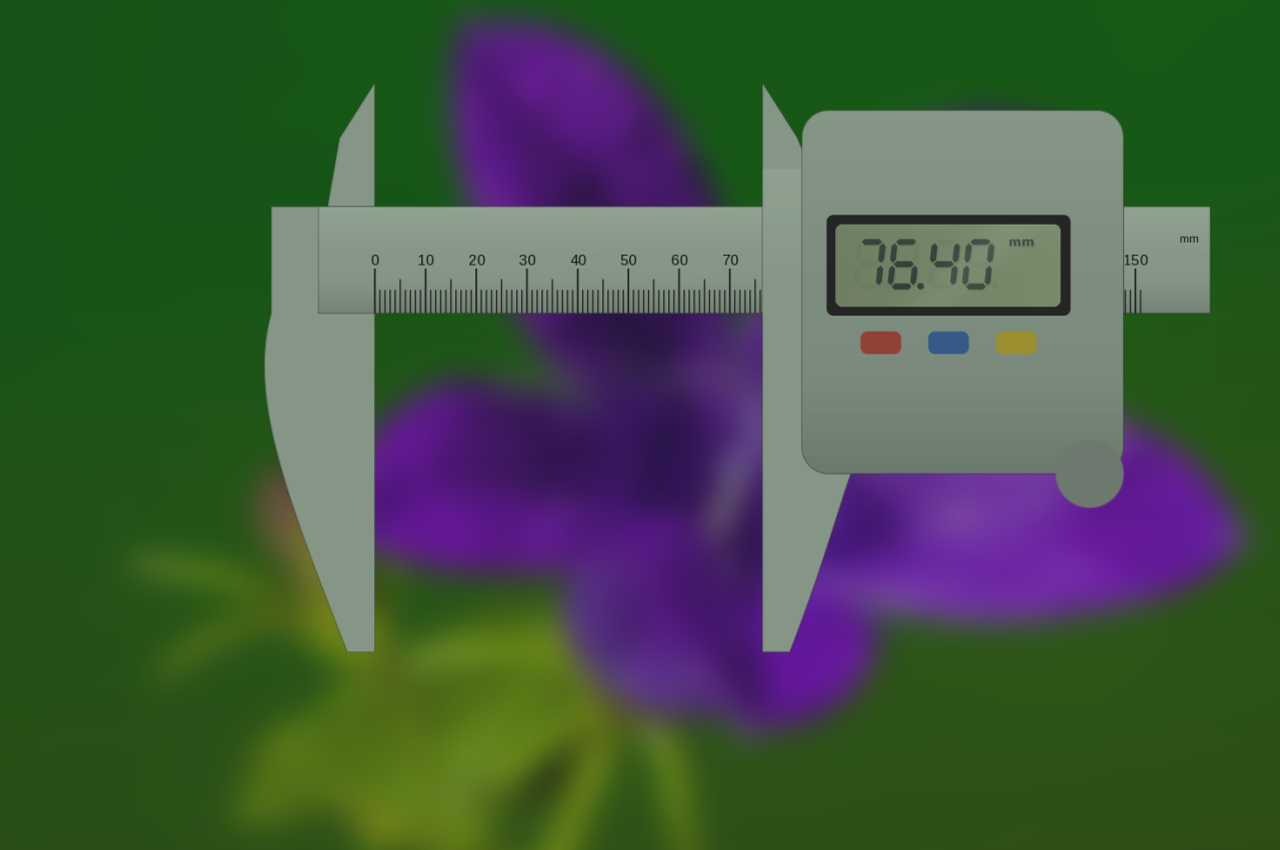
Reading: 76.40 mm
